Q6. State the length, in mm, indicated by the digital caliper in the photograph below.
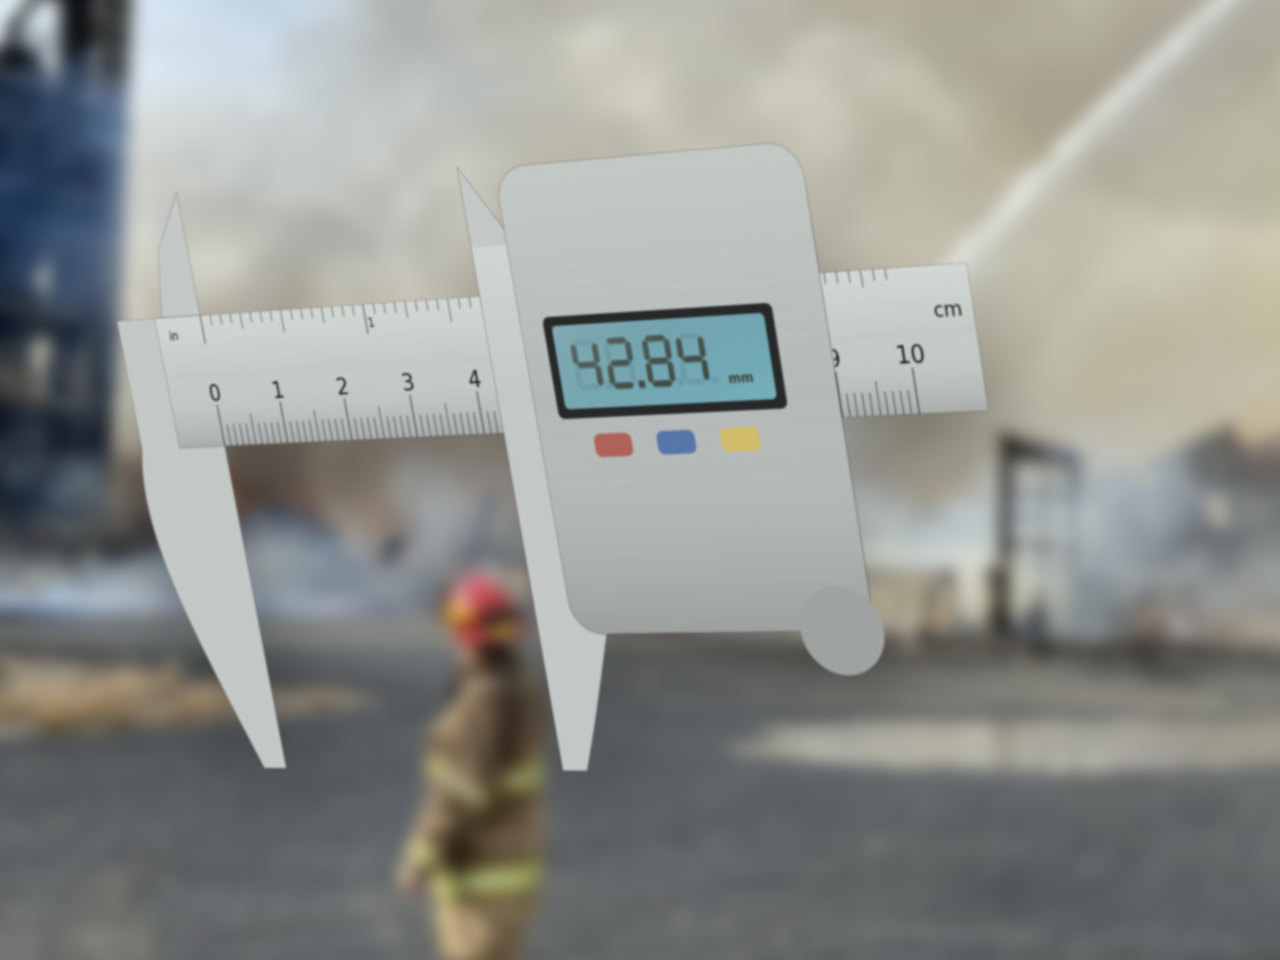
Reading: 42.84 mm
